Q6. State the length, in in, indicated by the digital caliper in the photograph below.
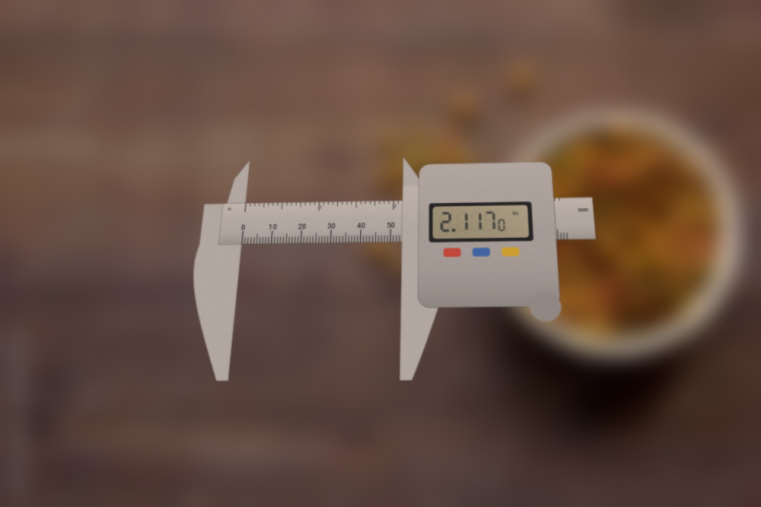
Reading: 2.1170 in
